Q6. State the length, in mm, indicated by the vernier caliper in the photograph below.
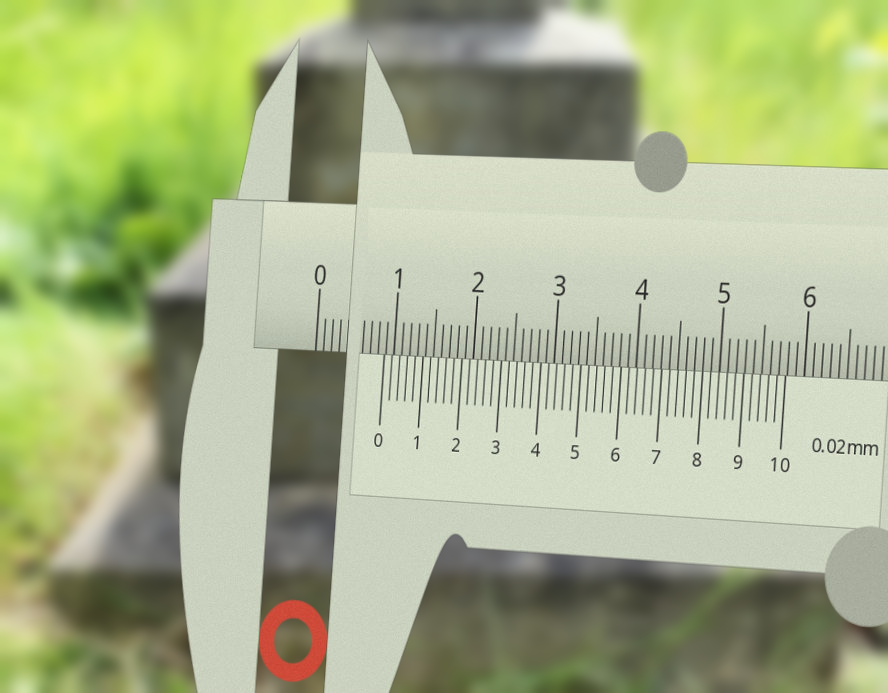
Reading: 8.8 mm
